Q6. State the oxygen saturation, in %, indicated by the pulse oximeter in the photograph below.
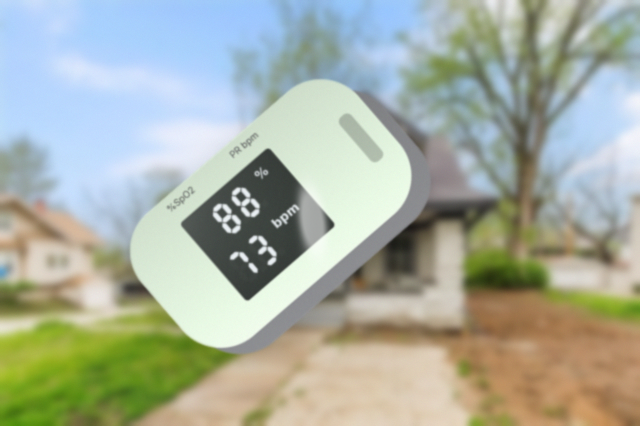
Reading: 88 %
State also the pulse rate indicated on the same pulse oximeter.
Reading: 73 bpm
